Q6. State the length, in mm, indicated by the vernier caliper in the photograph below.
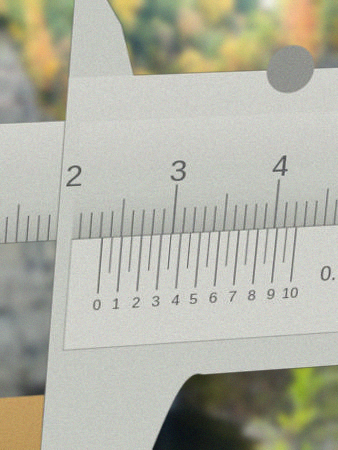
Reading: 23.2 mm
